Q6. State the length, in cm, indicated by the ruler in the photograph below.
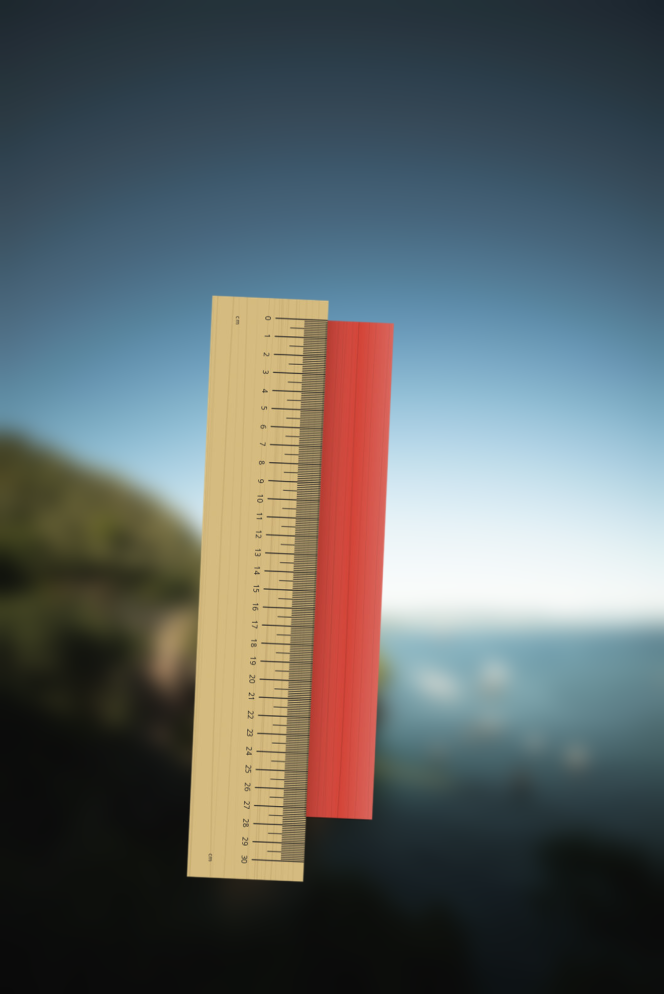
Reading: 27.5 cm
